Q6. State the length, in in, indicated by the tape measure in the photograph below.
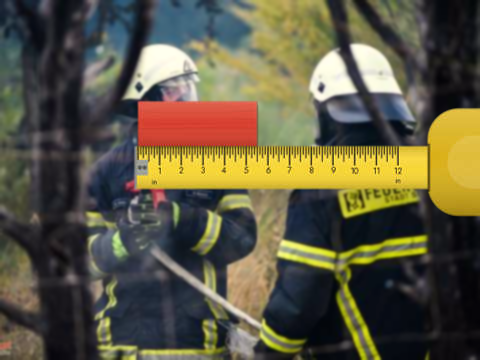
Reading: 5.5 in
